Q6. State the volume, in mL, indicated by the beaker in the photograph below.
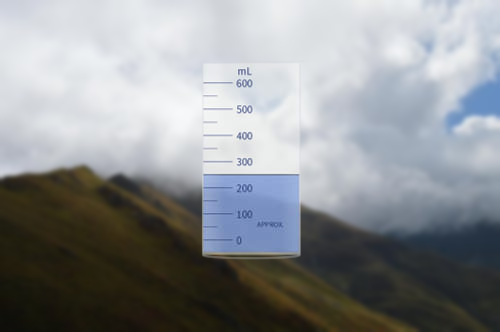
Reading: 250 mL
